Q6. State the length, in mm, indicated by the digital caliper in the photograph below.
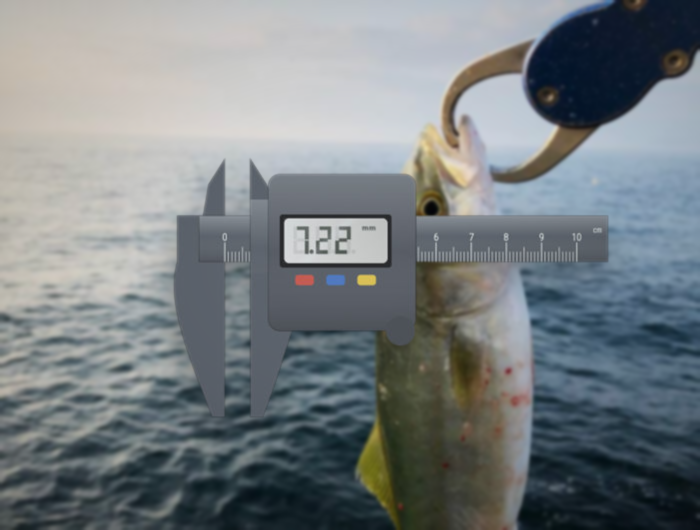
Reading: 7.22 mm
